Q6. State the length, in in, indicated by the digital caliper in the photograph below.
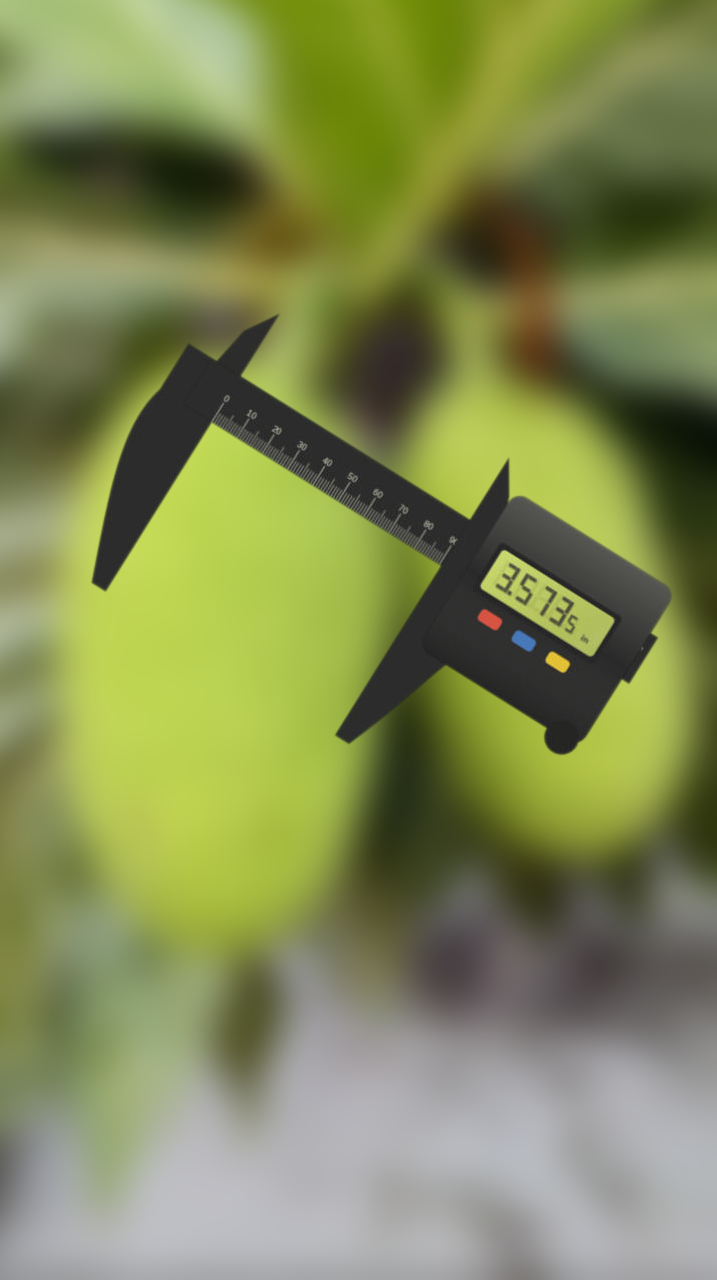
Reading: 3.5735 in
